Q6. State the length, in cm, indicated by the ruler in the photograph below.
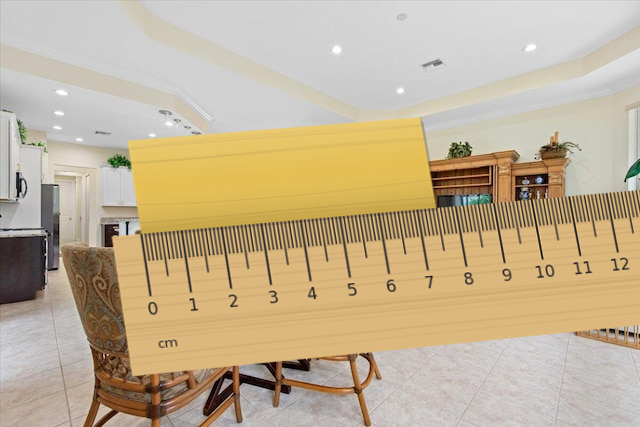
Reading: 7.5 cm
